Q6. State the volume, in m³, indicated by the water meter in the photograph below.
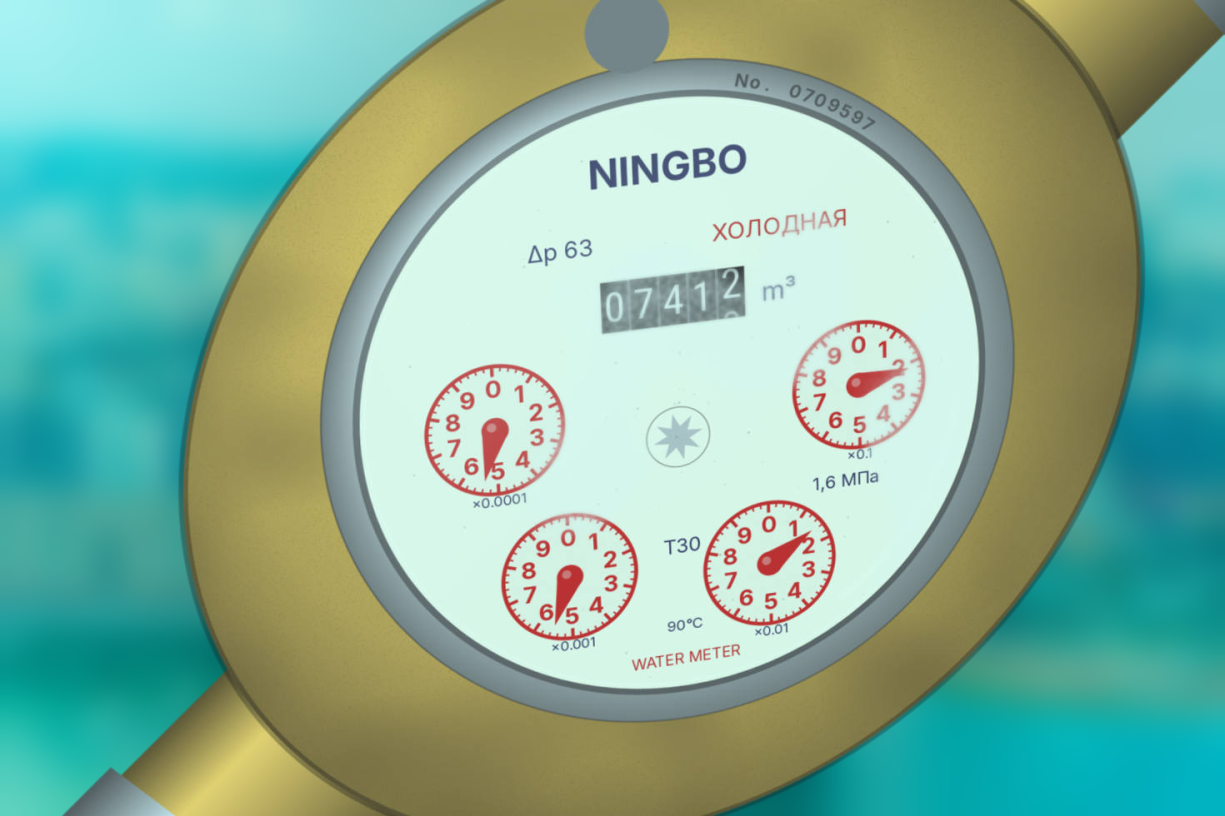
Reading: 7412.2155 m³
